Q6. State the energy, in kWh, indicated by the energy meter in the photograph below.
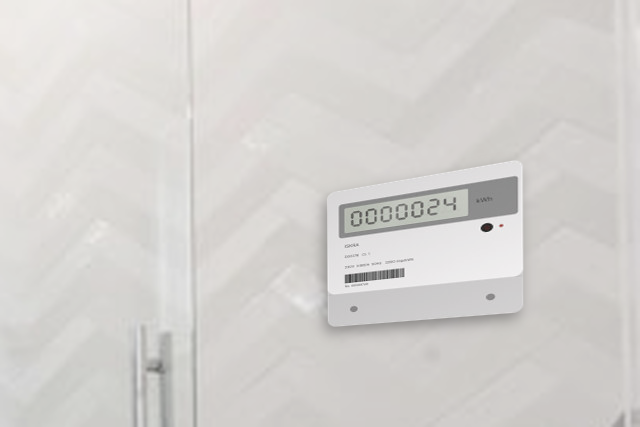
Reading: 24 kWh
